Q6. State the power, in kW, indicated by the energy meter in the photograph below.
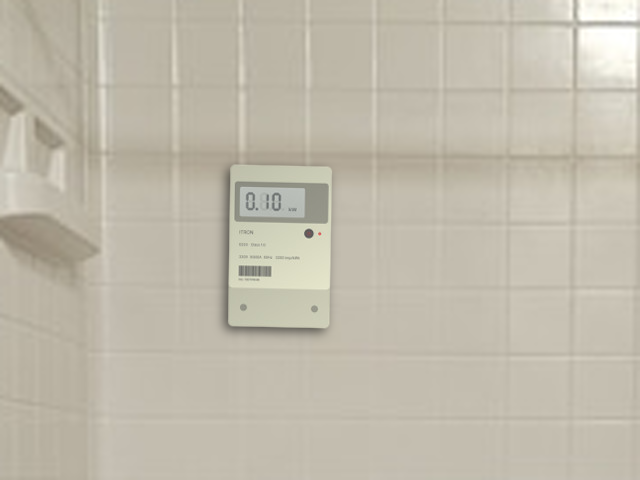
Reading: 0.10 kW
